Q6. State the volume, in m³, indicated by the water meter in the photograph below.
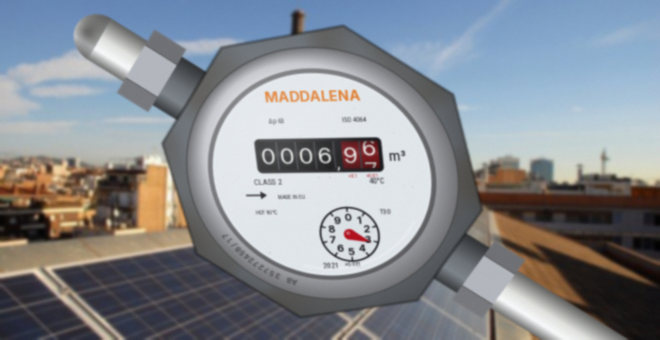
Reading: 6.963 m³
